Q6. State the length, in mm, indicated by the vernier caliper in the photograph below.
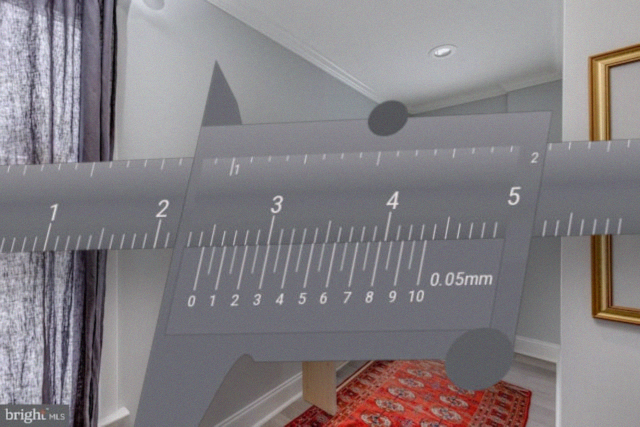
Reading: 24.4 mm
